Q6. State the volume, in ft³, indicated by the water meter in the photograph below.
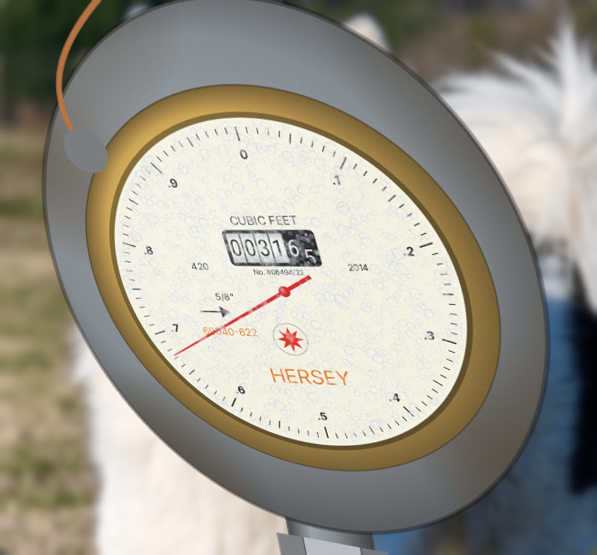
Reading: 3164.67 ft³
